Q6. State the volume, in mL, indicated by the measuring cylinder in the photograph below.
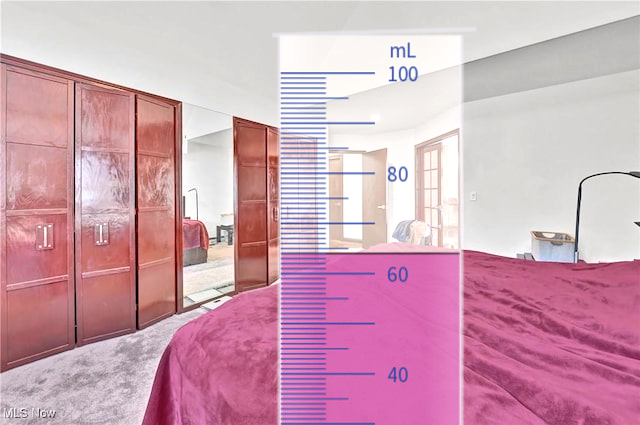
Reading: 64 mL
